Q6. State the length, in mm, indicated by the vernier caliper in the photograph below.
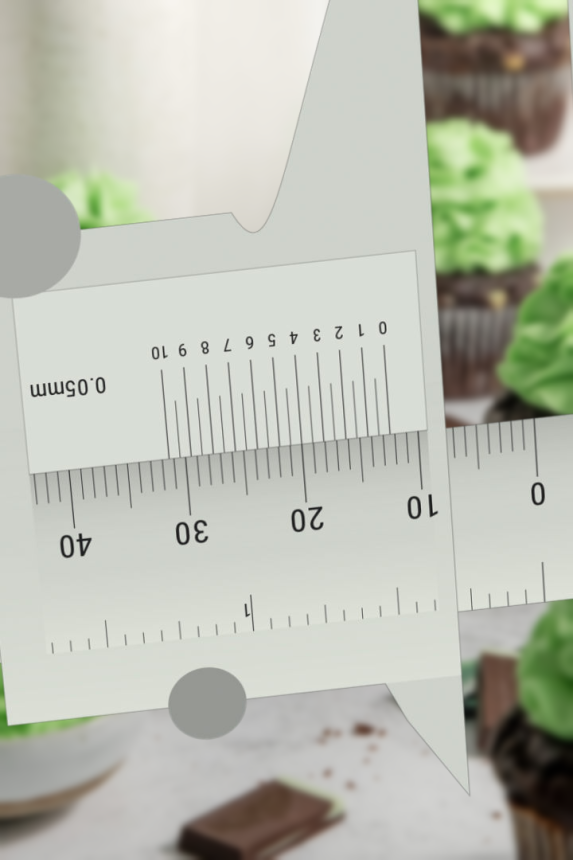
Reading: 12.4 mm
